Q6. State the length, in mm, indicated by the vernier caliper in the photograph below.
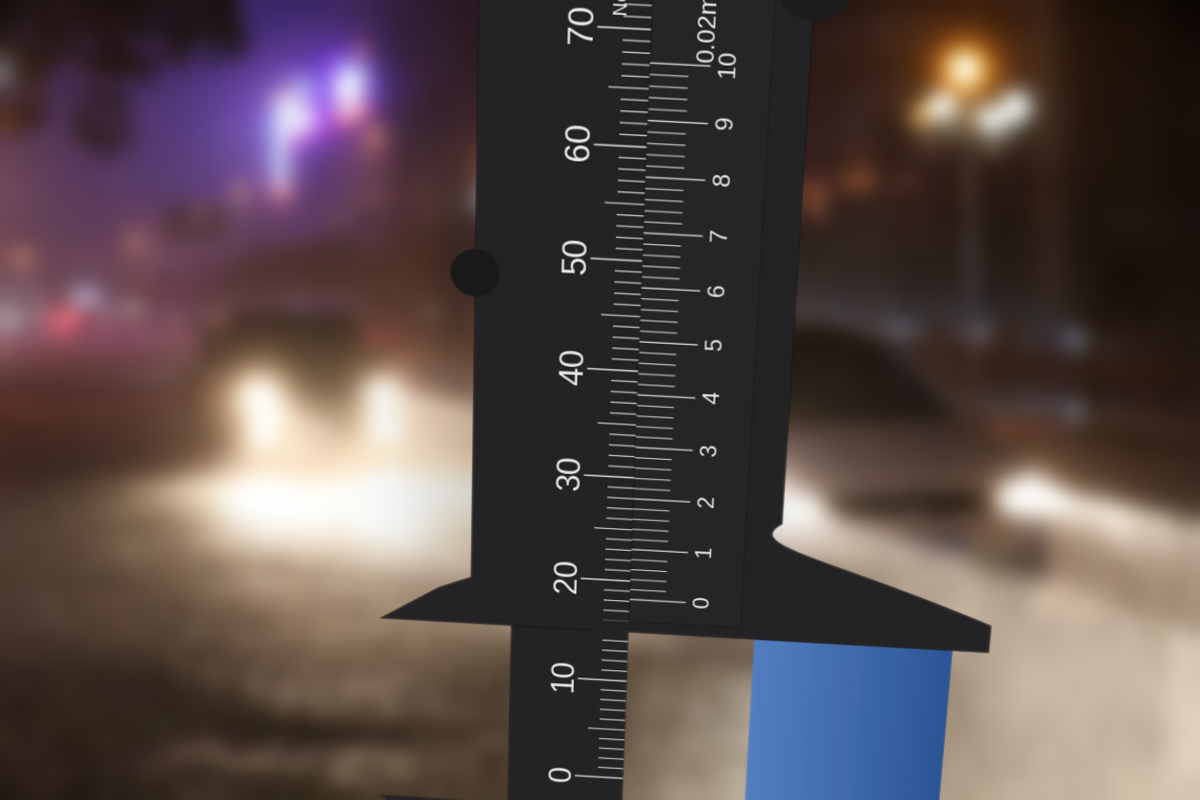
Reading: 18.2 mm
